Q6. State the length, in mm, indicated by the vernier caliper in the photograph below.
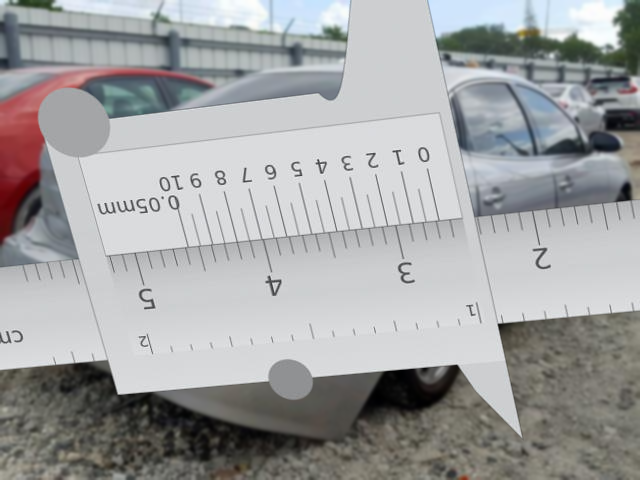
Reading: 26.8 mm
